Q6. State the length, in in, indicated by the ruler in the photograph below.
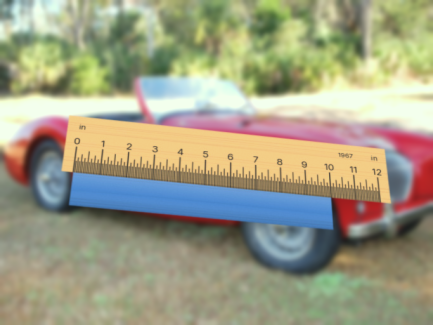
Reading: 10 in
